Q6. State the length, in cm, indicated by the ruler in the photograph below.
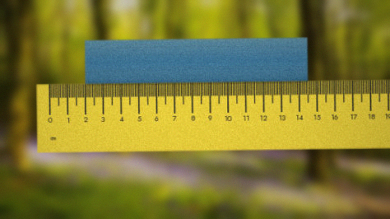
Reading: 12.5 cm
